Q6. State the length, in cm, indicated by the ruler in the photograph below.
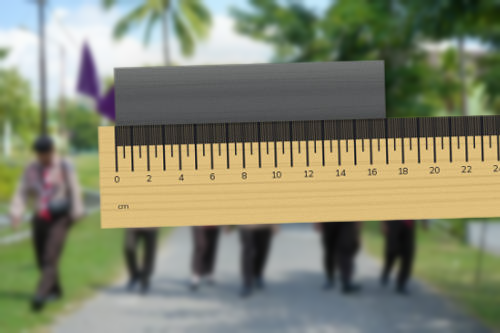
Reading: 17 cm
